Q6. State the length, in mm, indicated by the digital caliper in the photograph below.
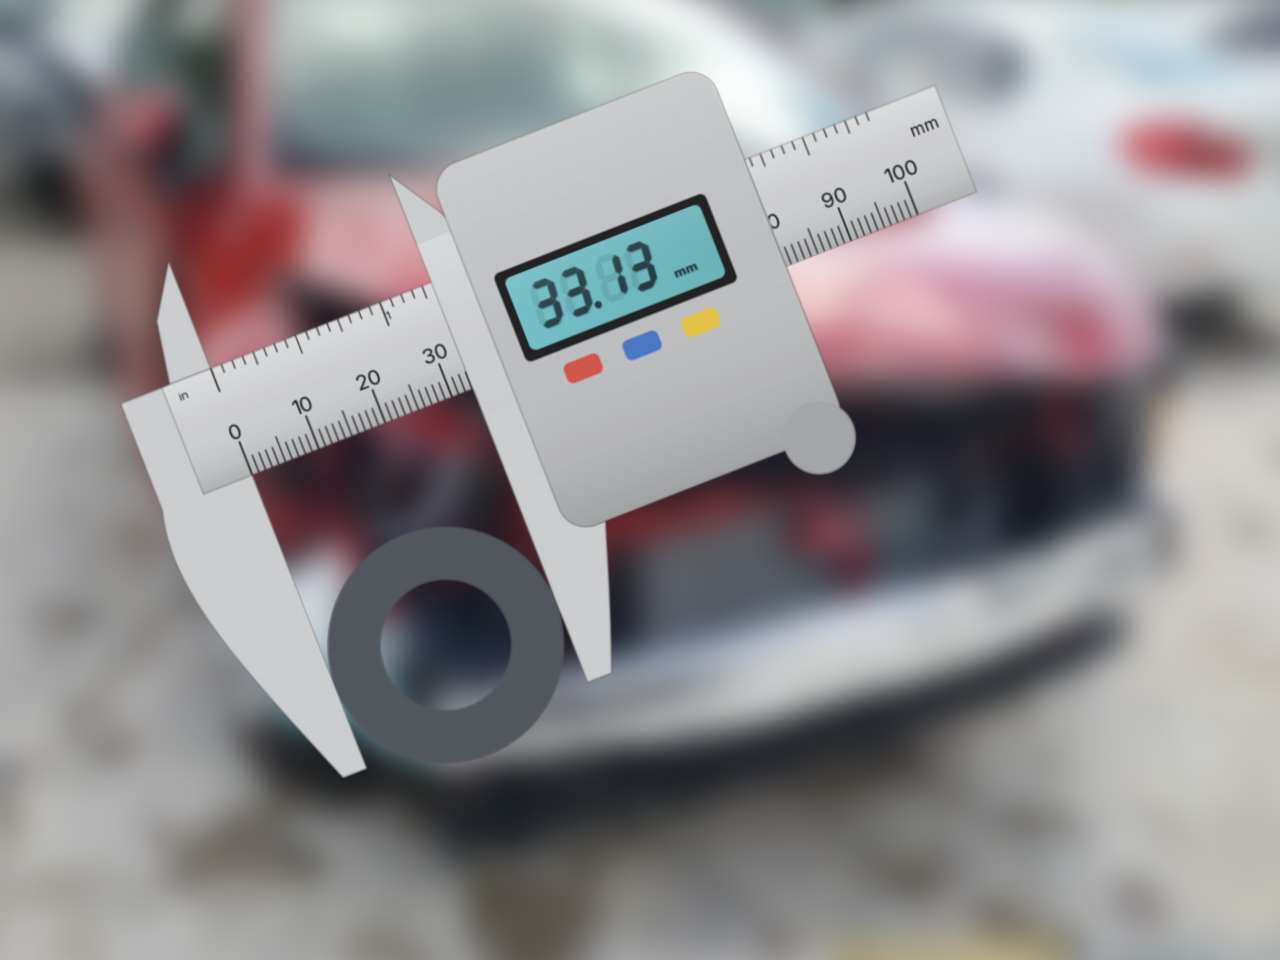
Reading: 33.13 mm
